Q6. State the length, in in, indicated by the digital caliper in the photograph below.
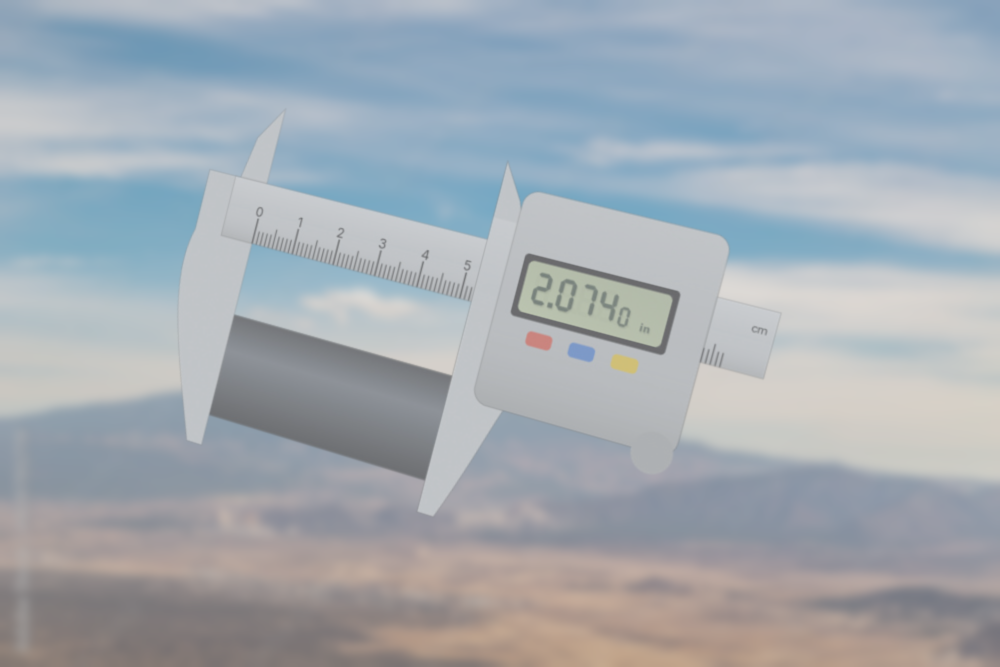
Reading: 2.0740 in
